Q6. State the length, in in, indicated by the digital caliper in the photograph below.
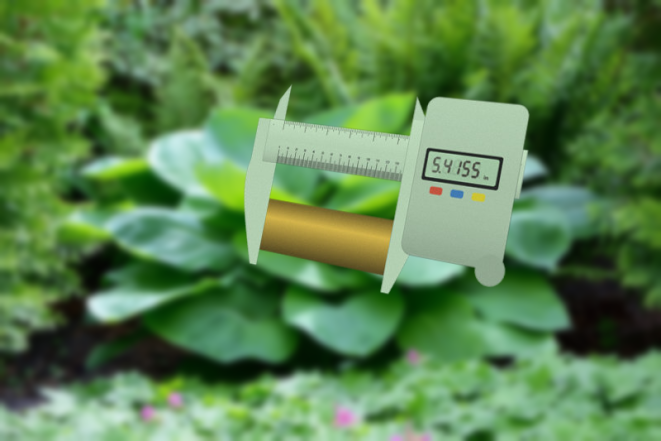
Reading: 5.4155 in
